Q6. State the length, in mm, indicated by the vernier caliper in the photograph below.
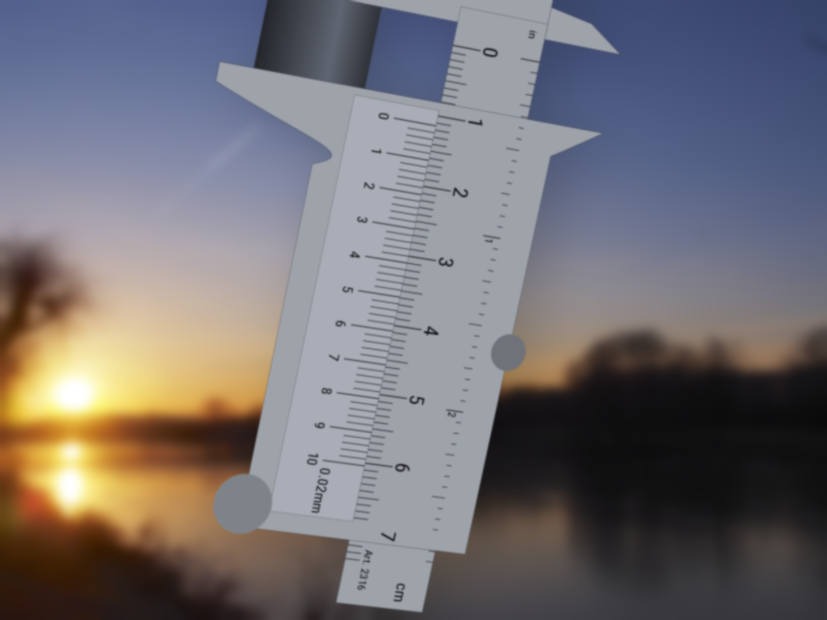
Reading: 11.4 mm
